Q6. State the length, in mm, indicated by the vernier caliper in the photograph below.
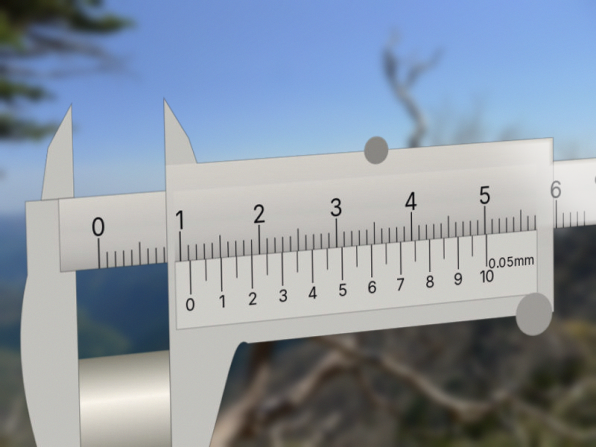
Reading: 11.2 mm
